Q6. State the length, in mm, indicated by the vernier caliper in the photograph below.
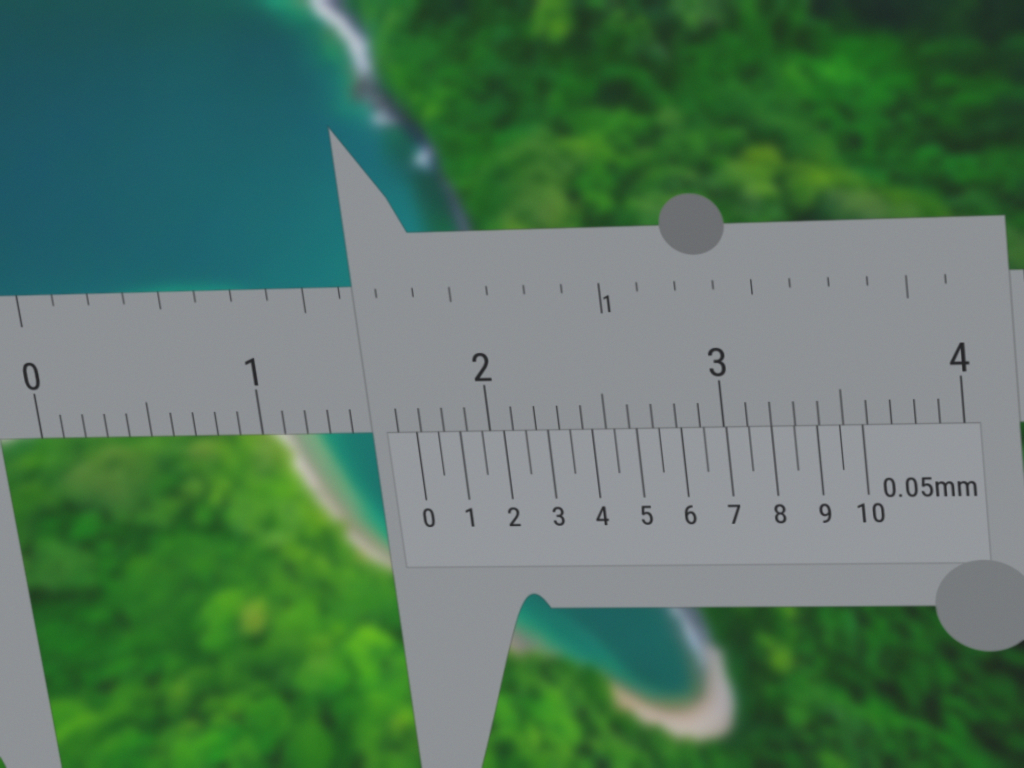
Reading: 16.8 mm
